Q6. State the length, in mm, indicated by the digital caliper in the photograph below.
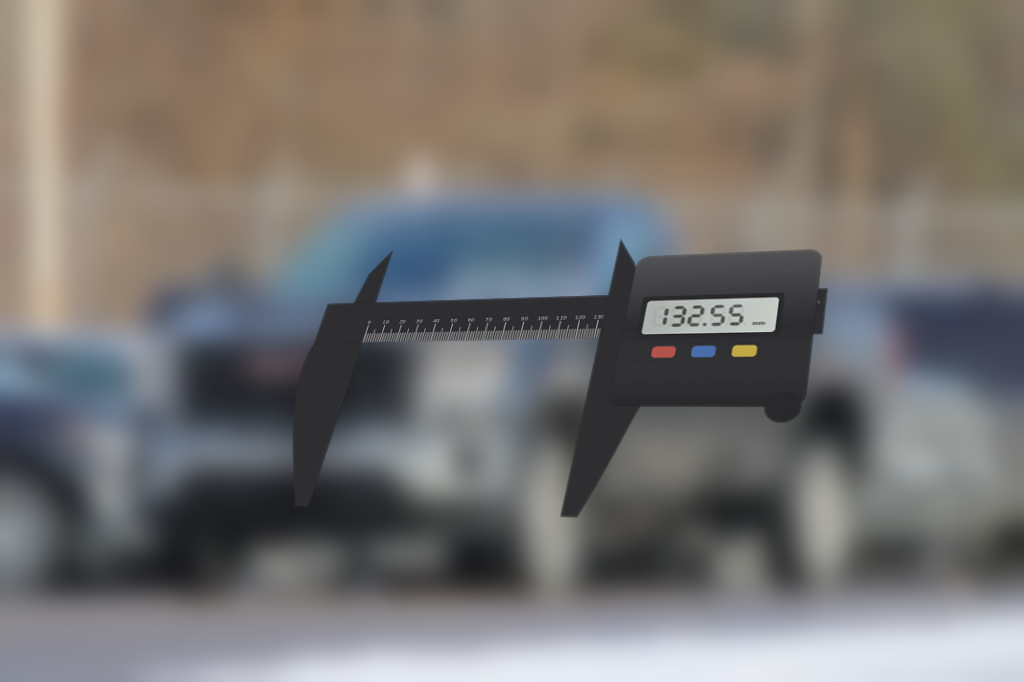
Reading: 132.55 mm
